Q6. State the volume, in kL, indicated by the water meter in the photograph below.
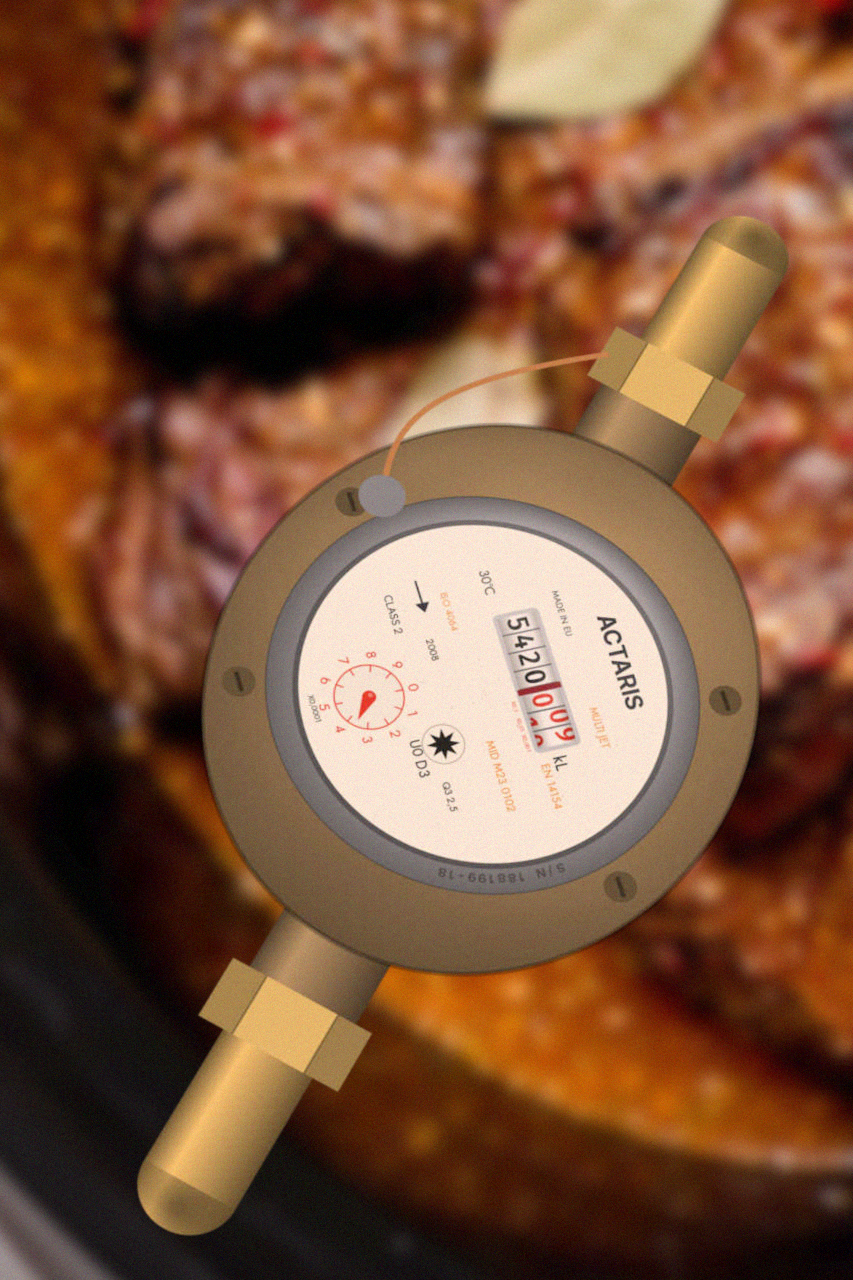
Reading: 5420.0093 kL
